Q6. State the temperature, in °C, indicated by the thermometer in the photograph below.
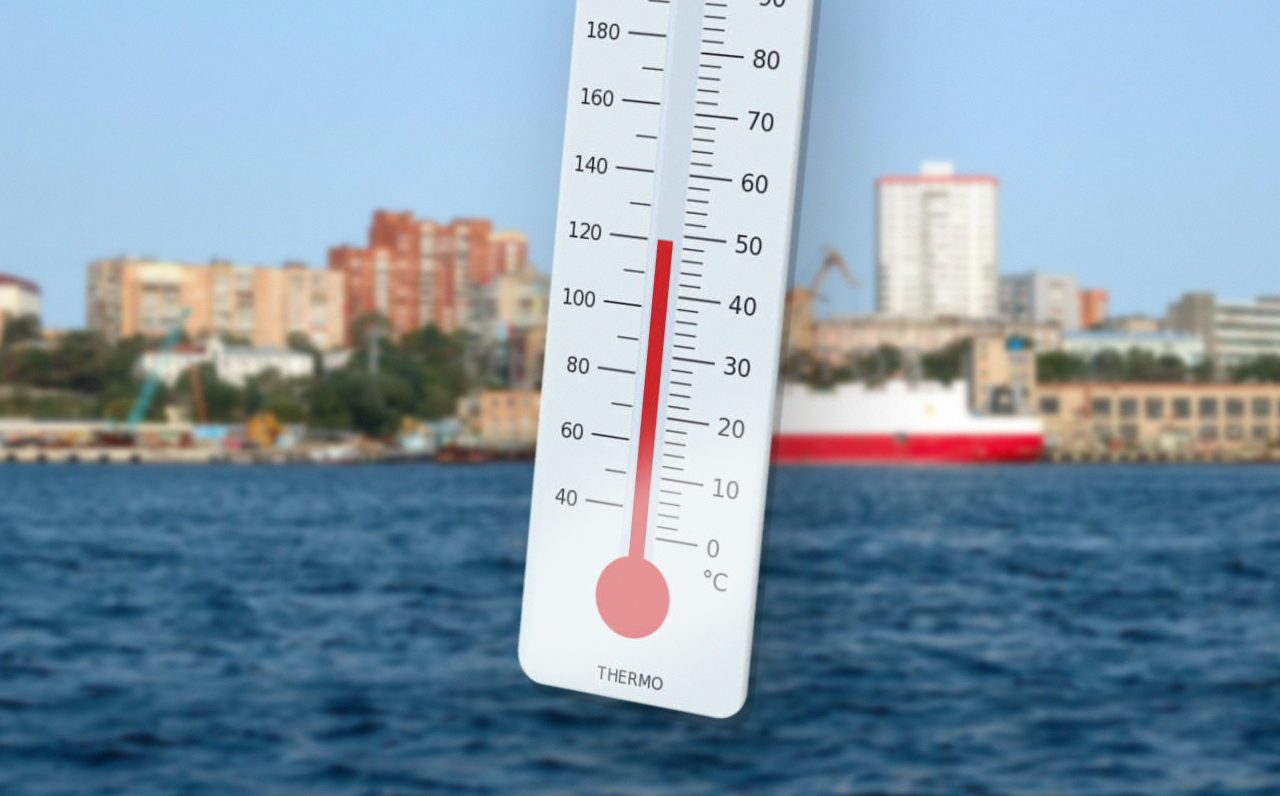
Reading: 49 °C
